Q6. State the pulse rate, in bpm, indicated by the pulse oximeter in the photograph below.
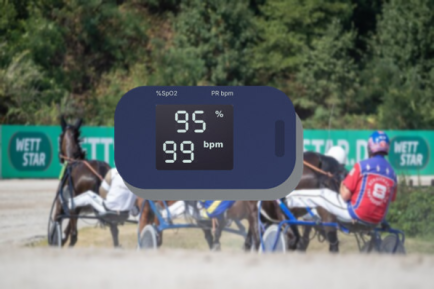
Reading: 99 bpm
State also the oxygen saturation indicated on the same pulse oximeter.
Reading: 95 %
